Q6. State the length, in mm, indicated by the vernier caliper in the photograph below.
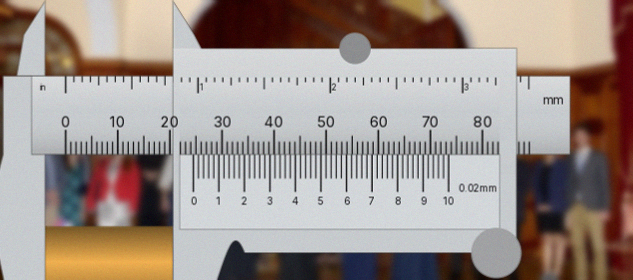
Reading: 24.5 mm
